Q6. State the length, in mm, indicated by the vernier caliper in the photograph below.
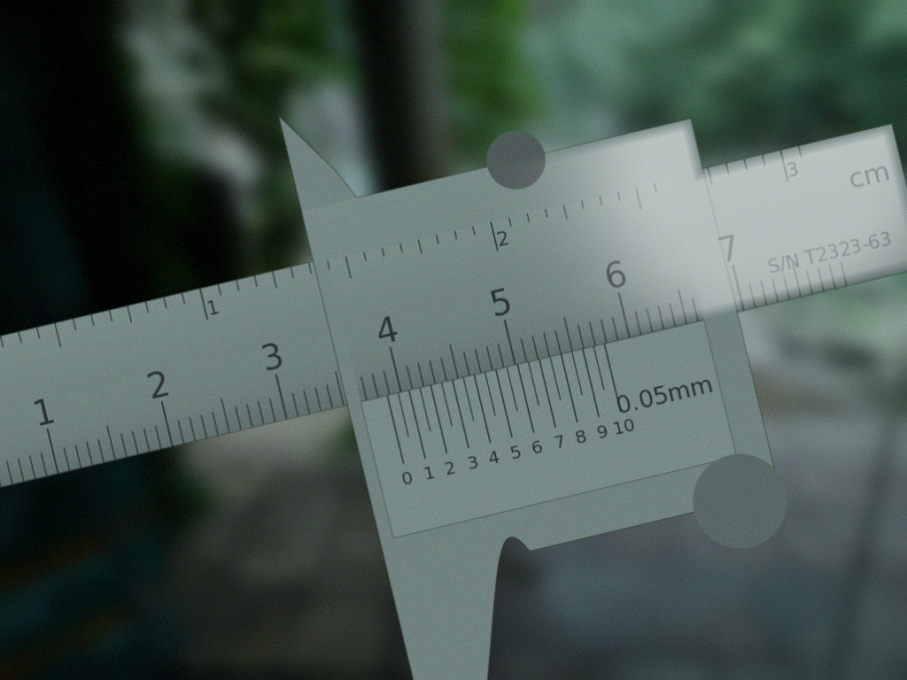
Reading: 38.8 mm
